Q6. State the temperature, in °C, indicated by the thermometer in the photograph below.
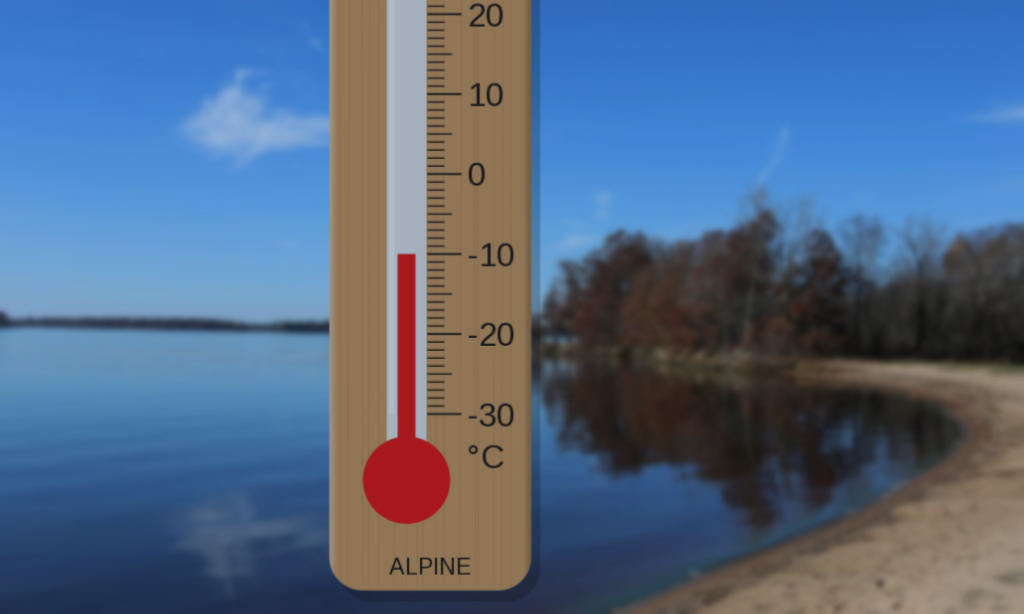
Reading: -10 °C
